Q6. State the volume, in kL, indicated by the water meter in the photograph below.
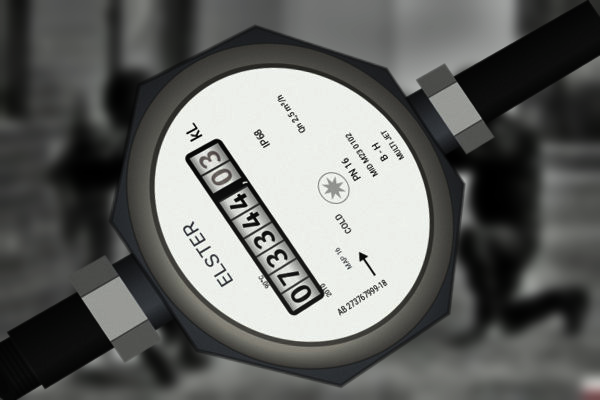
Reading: 73344.03 kL
